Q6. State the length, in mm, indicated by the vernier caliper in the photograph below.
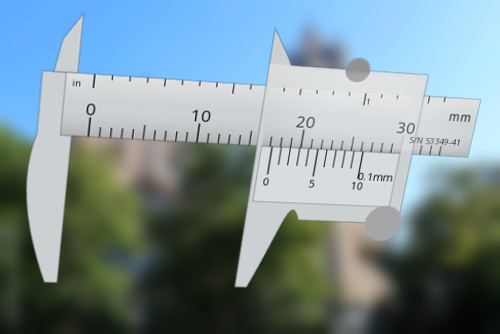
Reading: 17.2 mm
